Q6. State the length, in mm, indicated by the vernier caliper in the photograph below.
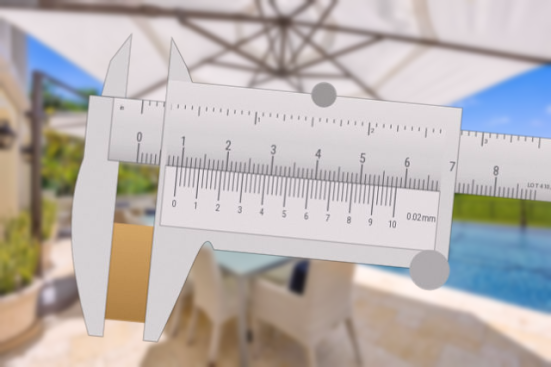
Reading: 9.0 mm
